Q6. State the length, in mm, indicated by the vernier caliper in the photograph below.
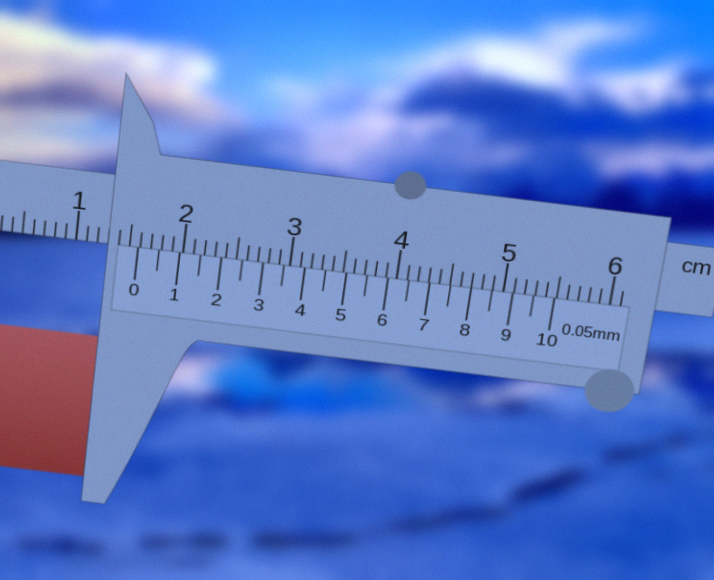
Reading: 15.8 mm
